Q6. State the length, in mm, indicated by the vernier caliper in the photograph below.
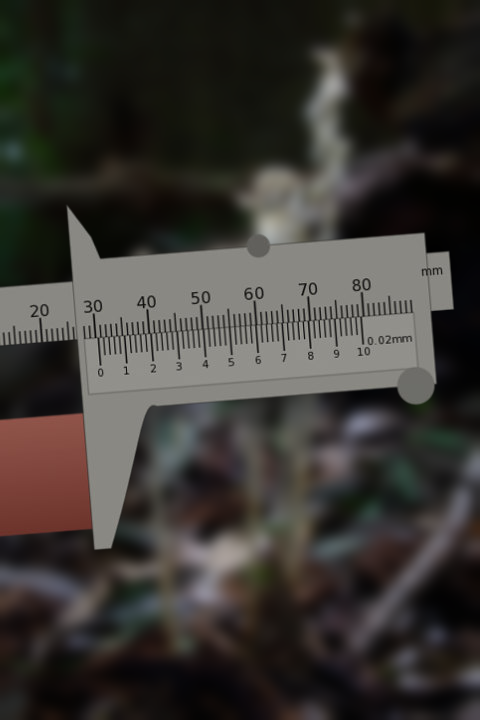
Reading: 30.5 mm
